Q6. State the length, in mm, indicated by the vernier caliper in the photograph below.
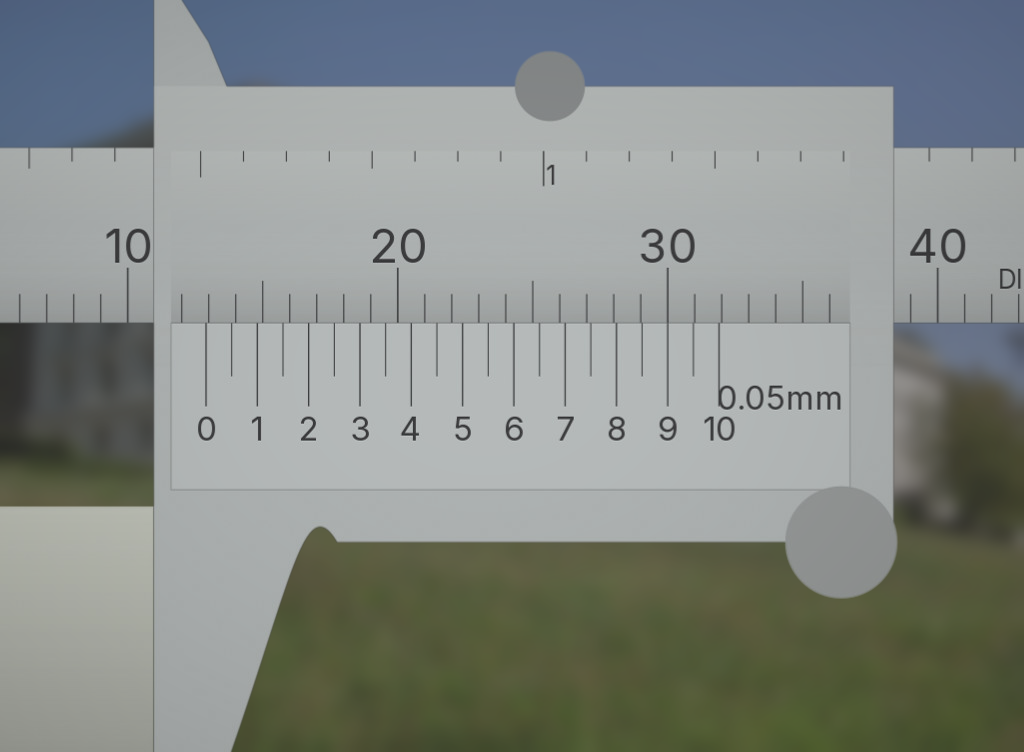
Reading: 12.90 mm
